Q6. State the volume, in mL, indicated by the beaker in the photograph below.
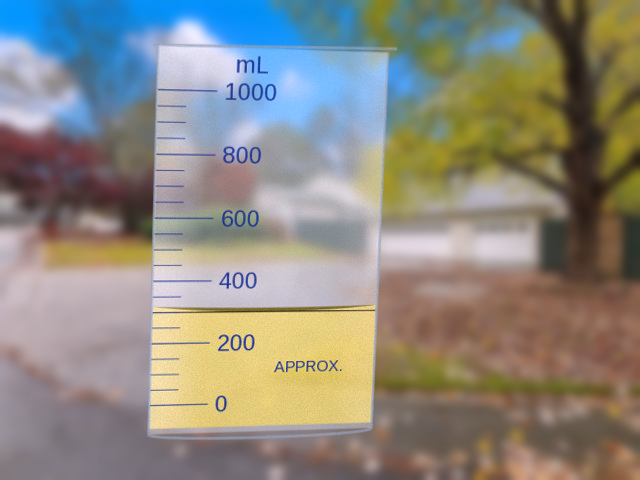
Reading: 300 mL
